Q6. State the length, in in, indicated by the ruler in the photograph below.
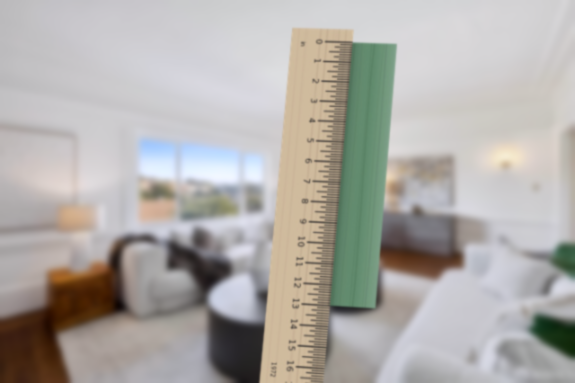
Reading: 13 in
